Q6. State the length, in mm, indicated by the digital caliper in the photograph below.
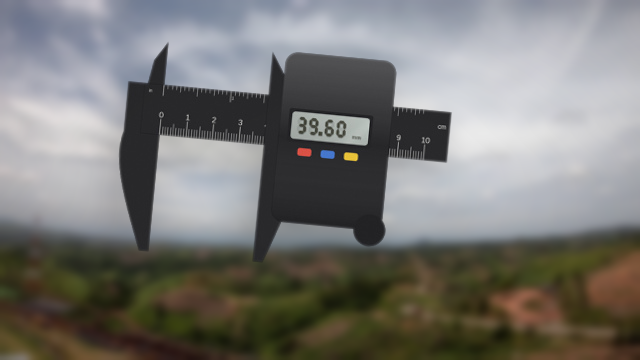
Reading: 39.60 mm
